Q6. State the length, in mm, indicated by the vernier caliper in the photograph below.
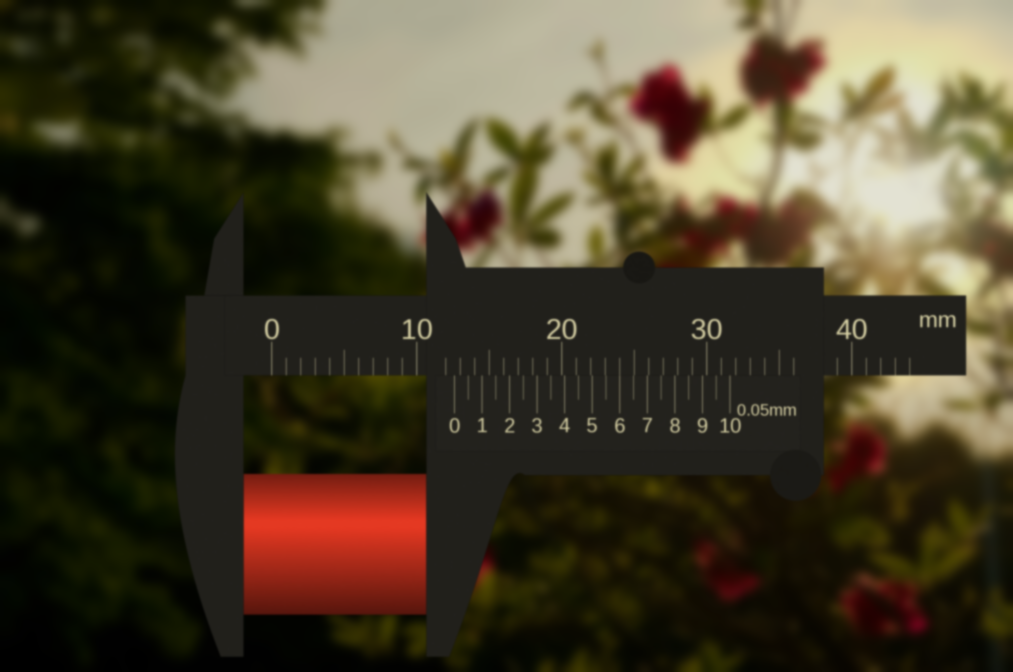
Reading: 12.6 mm
